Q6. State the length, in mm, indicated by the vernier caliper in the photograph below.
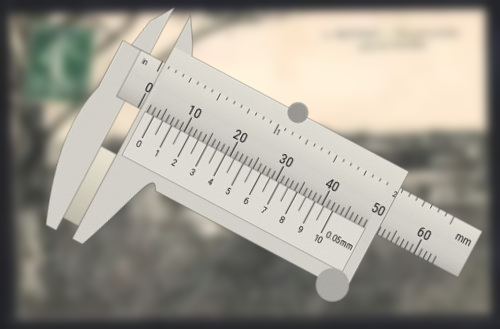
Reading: 3.4 mm
